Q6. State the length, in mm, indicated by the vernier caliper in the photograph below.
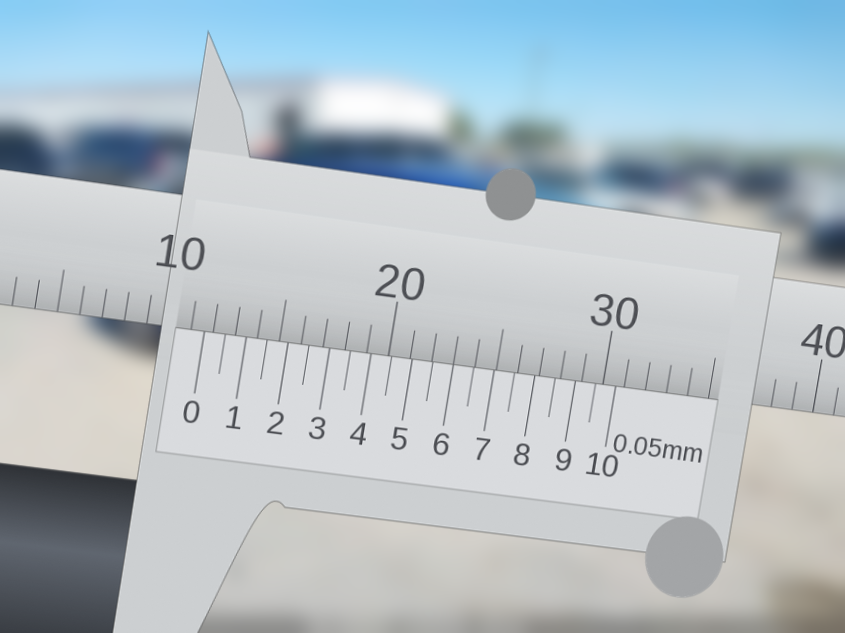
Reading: 11.6 mm
